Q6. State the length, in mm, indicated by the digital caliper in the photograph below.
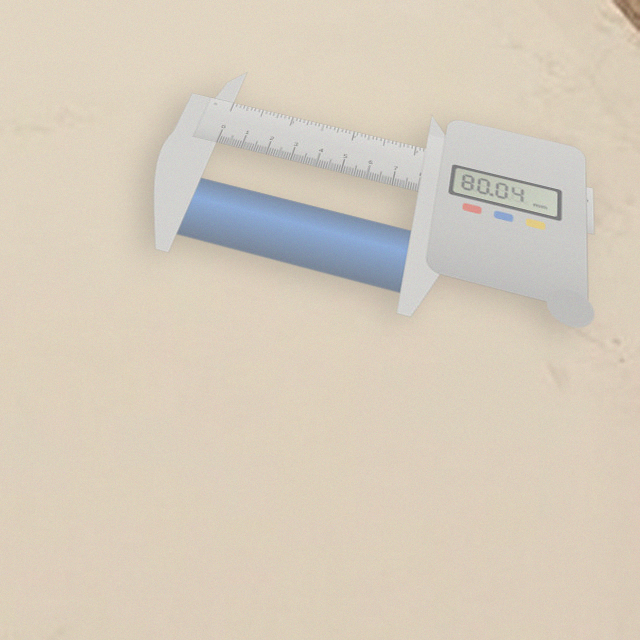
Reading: 80.04 mm
